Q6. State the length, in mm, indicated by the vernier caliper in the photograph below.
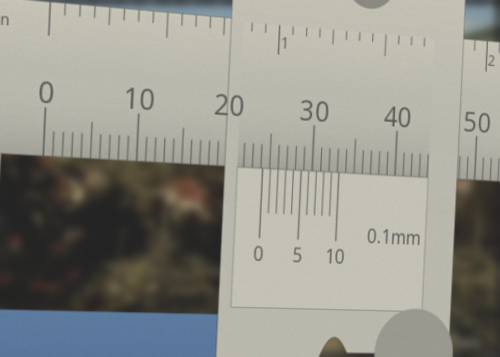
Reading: 24.2 mm
